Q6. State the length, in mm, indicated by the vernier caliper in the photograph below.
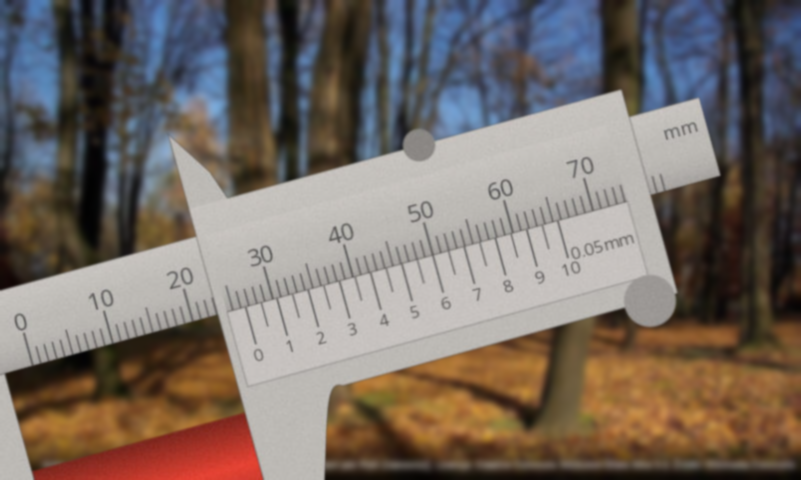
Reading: 26.6 mm
